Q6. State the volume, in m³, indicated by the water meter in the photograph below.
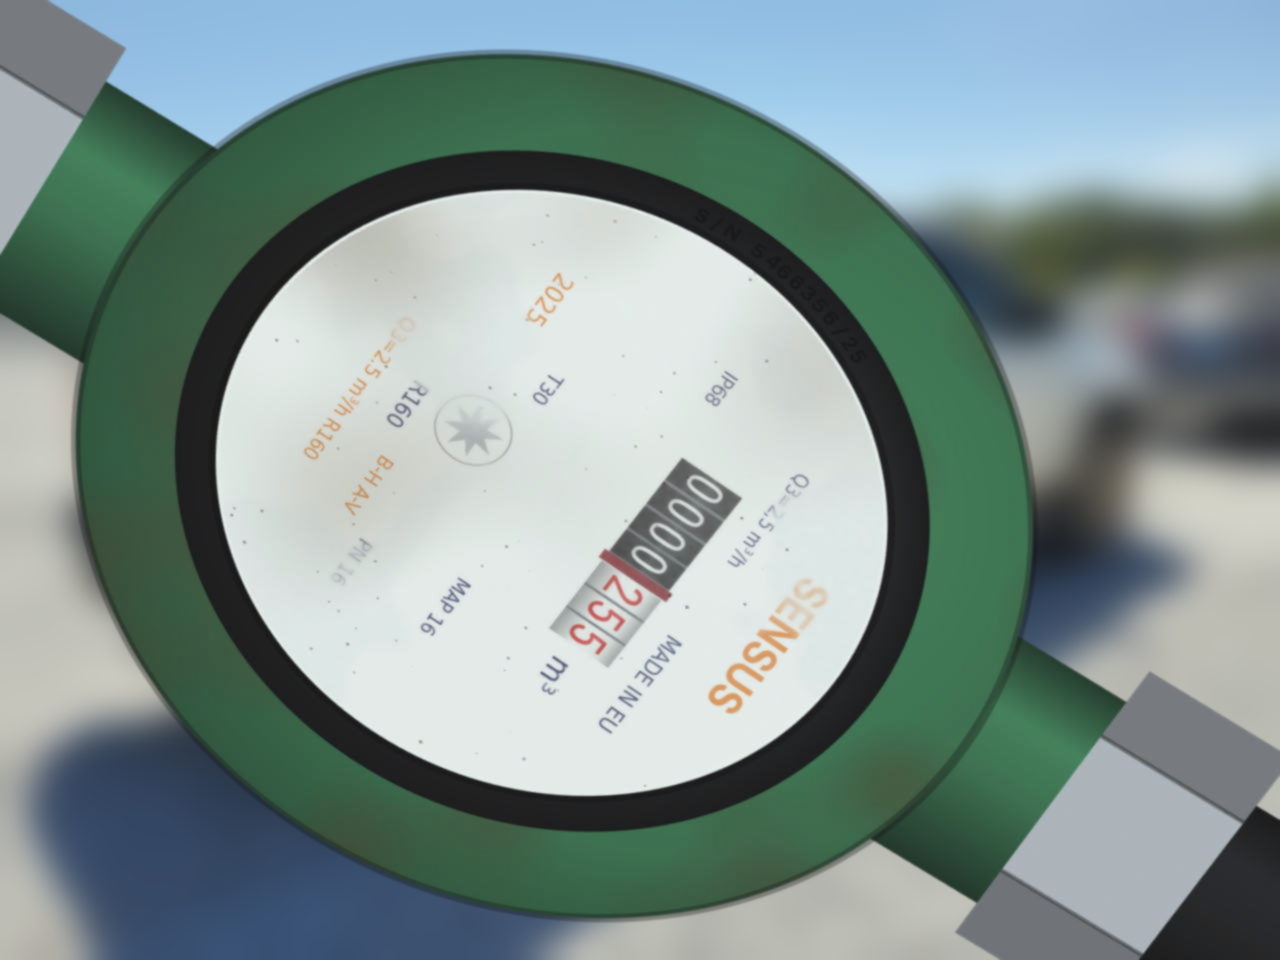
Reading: 0.255 m³
